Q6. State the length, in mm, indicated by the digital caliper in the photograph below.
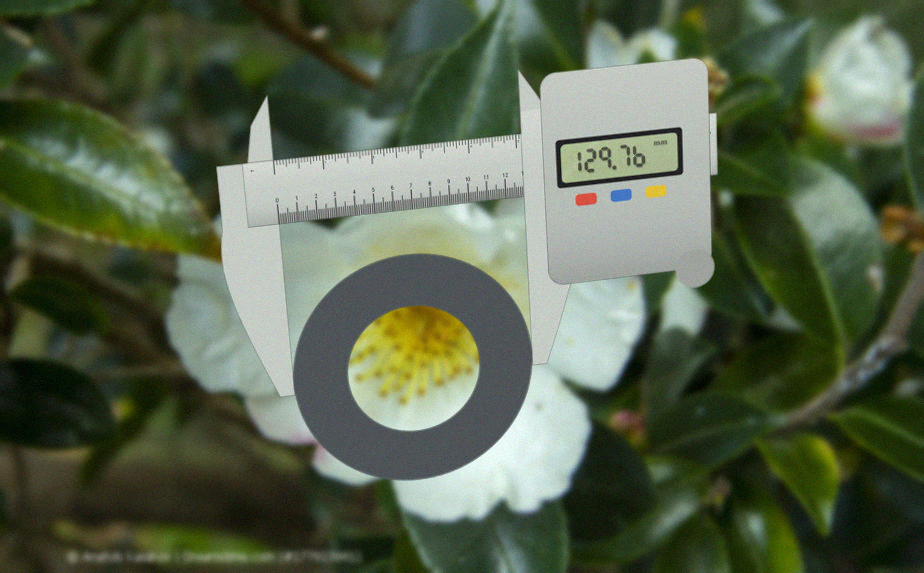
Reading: 129.76 mm
